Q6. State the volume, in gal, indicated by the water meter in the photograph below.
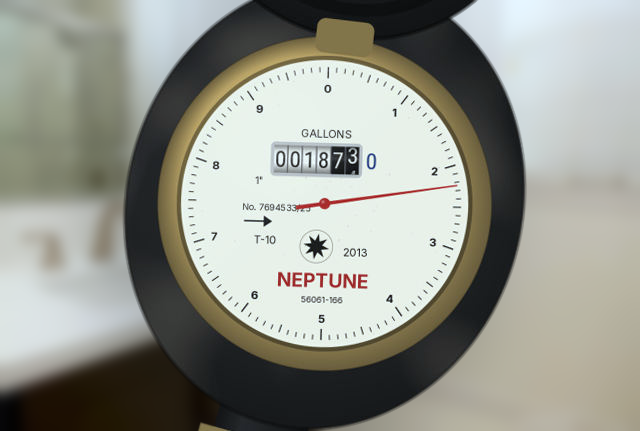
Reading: 18732.2 gal
